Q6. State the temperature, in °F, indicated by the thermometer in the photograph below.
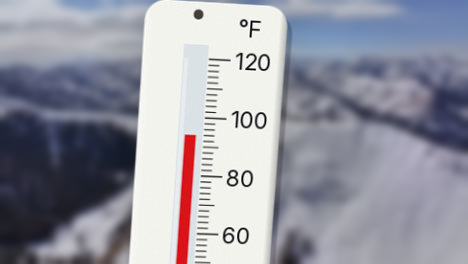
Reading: 94 °F
